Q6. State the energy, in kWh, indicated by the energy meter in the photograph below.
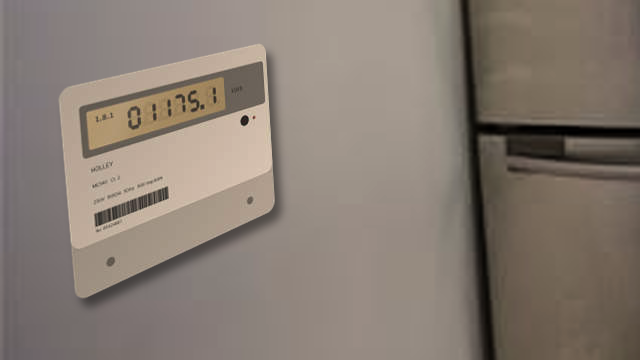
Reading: 1175.1 kWh
